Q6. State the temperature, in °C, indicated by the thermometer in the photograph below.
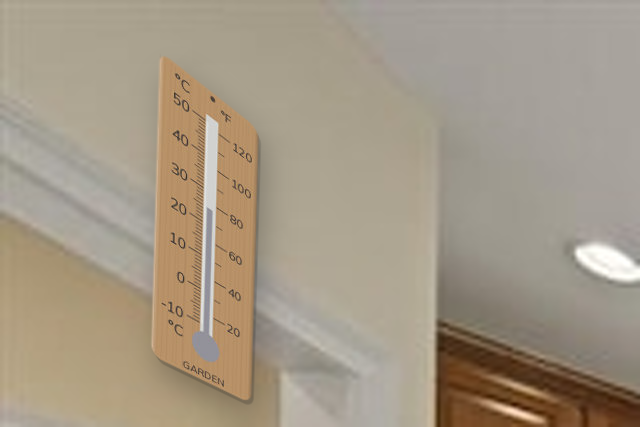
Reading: 25 °C
